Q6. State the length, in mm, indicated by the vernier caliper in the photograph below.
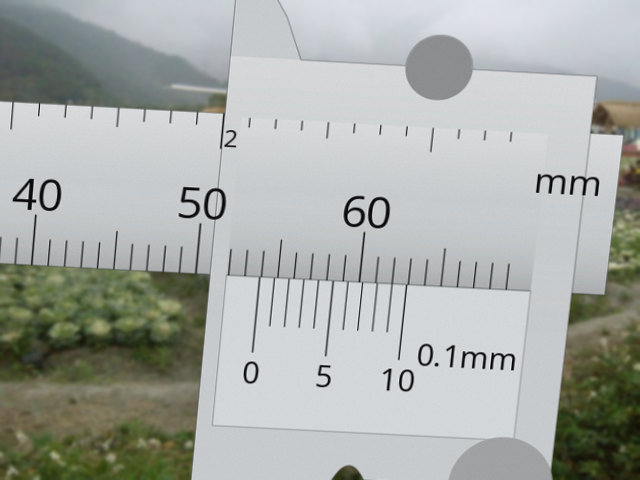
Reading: 53.9 mm
